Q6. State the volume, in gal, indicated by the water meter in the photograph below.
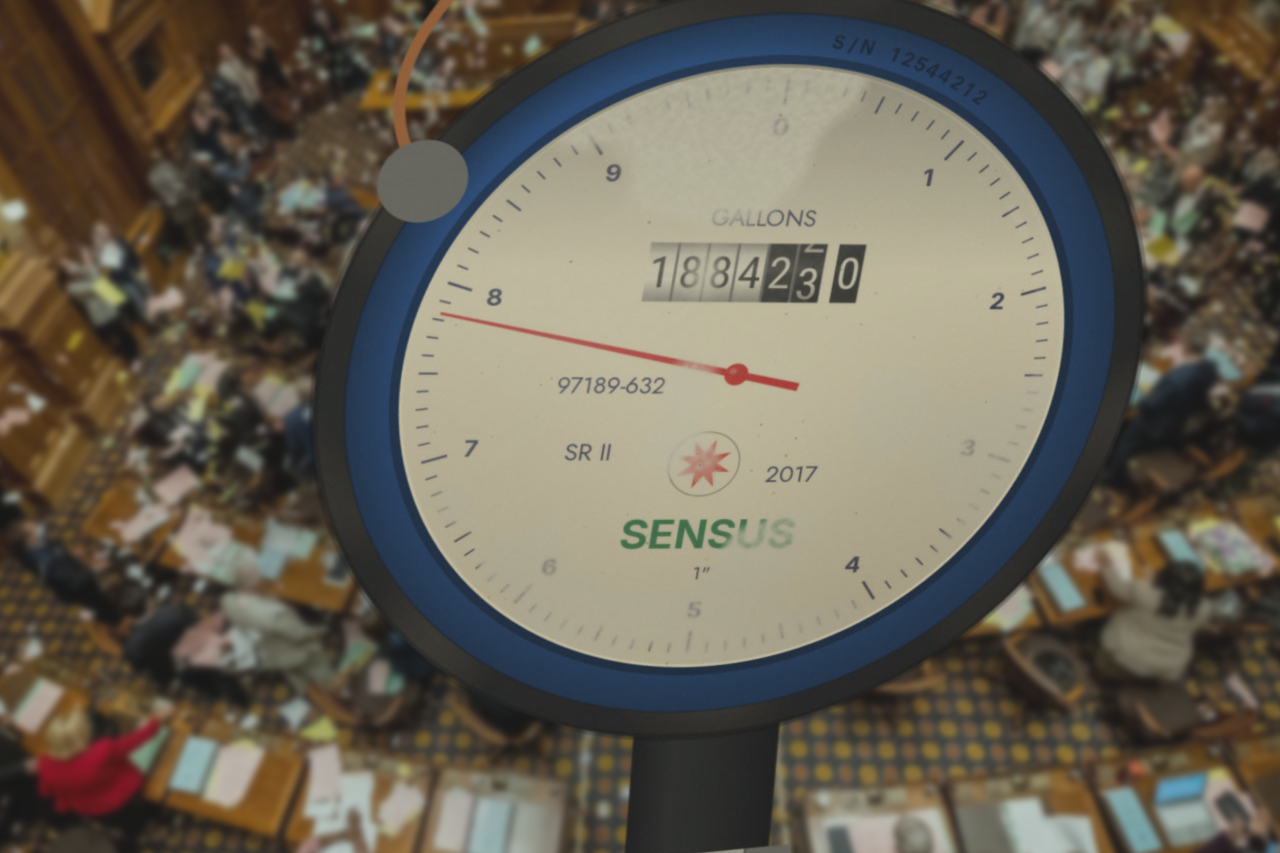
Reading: 1884227.8 gal
